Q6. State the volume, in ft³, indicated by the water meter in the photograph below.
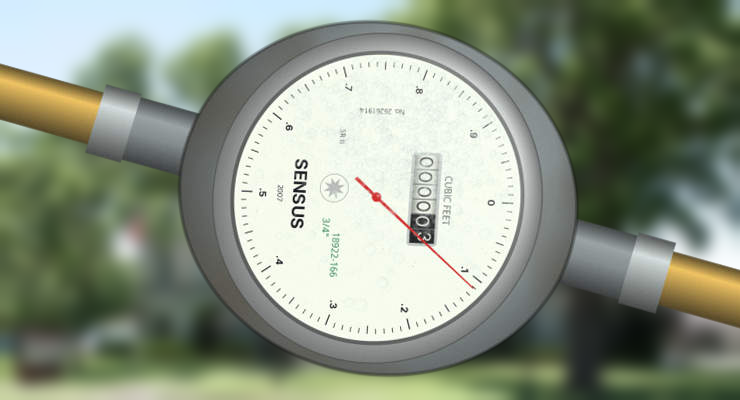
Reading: 3.11 ft³
